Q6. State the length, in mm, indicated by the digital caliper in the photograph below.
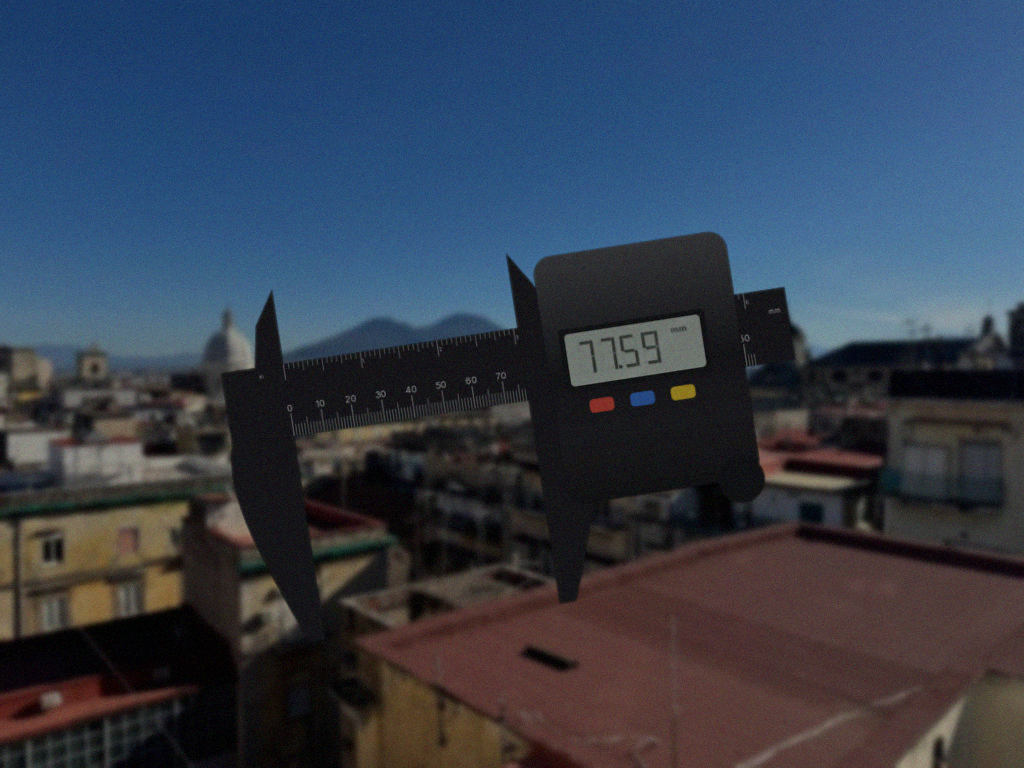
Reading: 77.59 mm
